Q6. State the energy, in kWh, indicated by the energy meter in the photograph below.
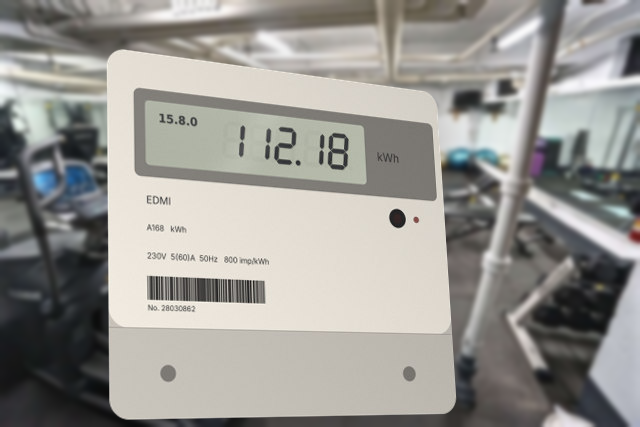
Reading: 112.18 kWh
